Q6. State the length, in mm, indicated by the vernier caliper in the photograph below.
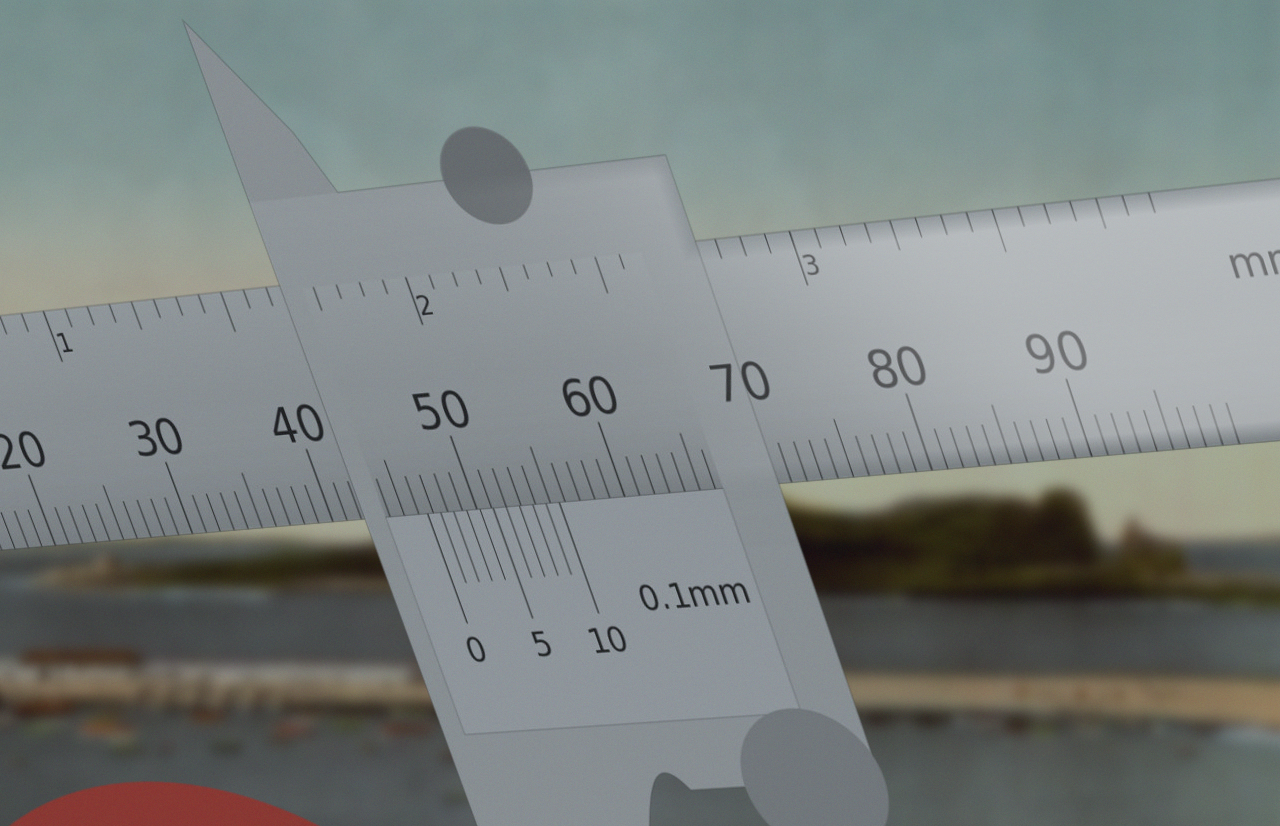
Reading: 46.6 mm
